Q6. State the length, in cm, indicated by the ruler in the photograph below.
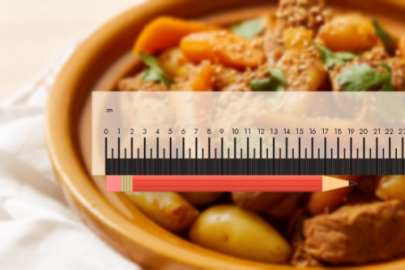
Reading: 19.5 cm
